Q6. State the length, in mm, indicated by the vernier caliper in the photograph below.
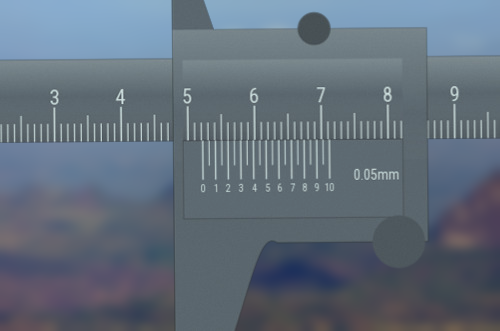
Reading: 52.2 mm
